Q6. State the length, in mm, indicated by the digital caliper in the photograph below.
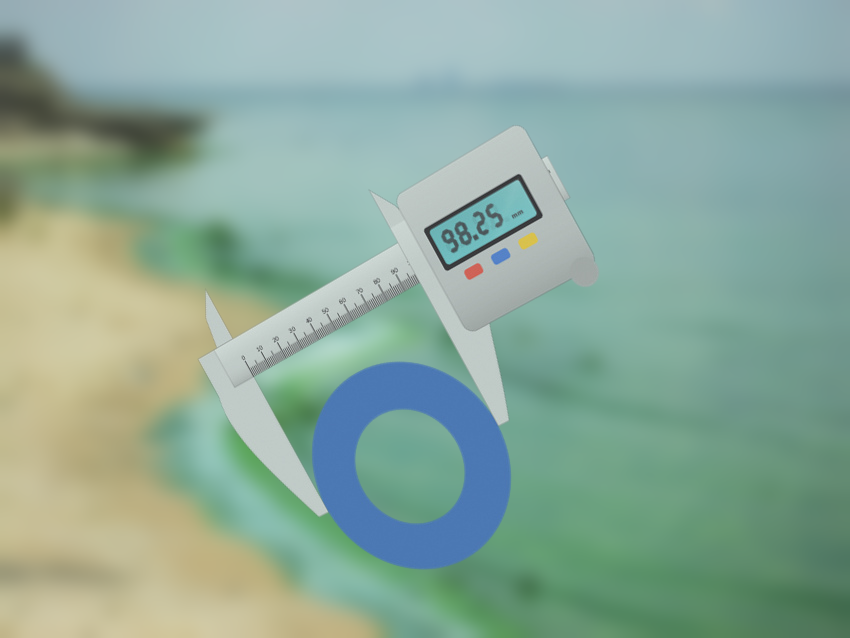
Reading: 98.25 mm
